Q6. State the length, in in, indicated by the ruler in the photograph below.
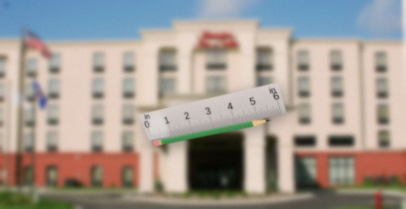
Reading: 5.5 in
